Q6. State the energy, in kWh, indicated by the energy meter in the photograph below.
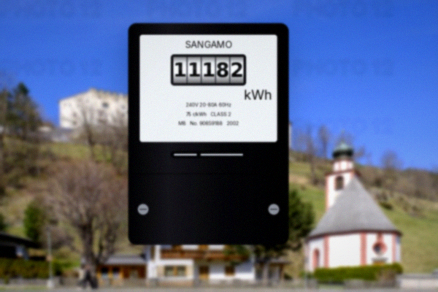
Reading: 11182 kWh
